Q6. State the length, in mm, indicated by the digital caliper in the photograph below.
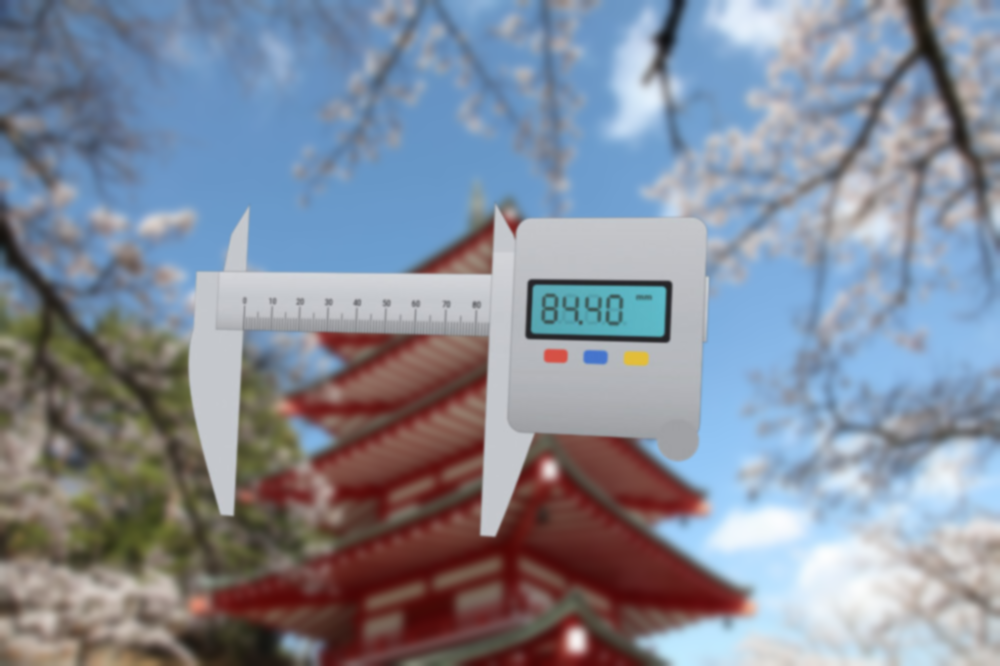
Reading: 84.40 mm
